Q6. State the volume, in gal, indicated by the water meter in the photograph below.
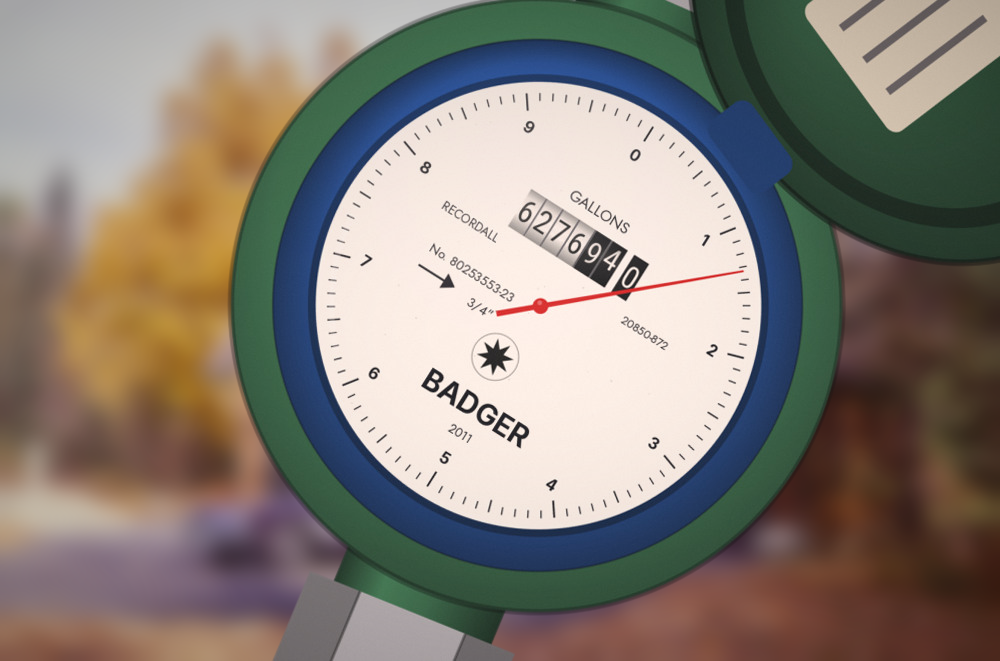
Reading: 6276941.3 gal
